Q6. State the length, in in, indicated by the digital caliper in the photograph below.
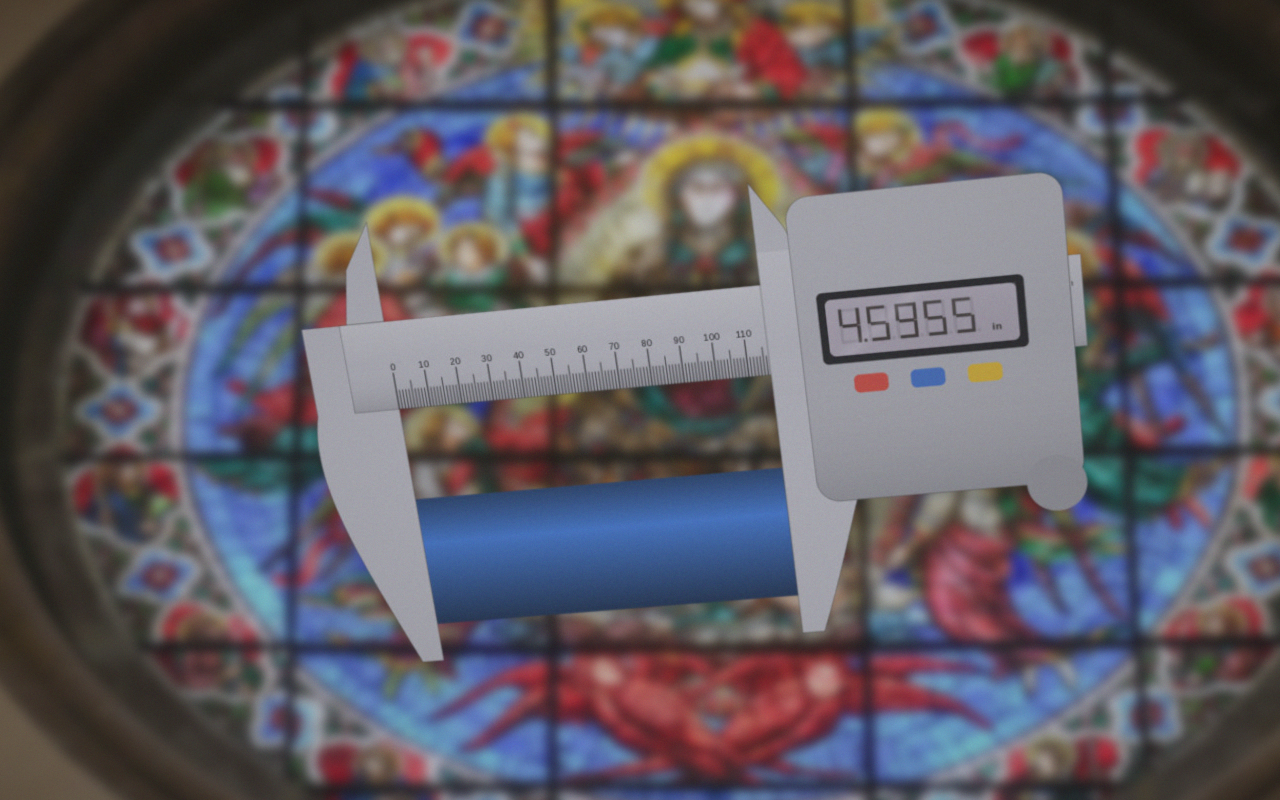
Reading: 4.5955 in
